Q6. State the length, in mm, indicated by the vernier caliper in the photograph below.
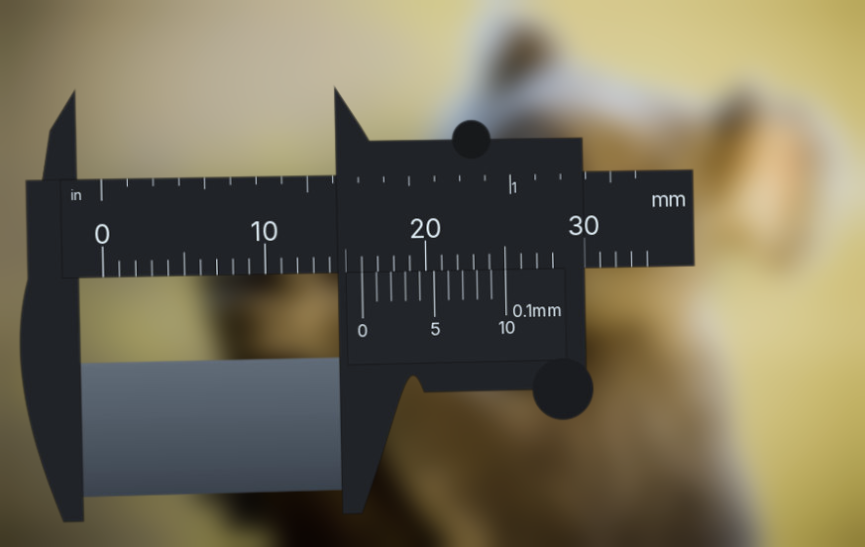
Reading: 16.0 mm
